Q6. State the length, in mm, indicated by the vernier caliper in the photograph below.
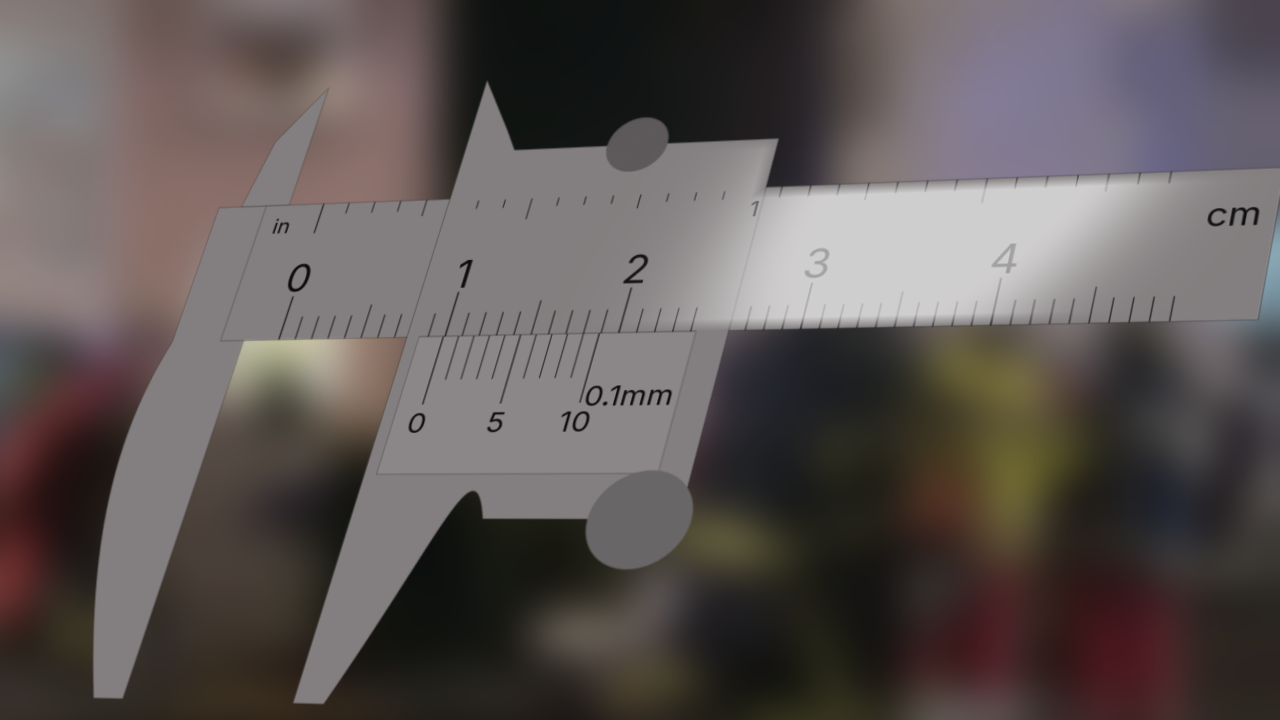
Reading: 9.9 mm
